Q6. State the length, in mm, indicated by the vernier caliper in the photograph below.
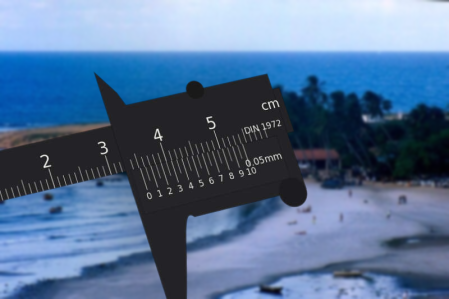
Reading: 35.2 mm
